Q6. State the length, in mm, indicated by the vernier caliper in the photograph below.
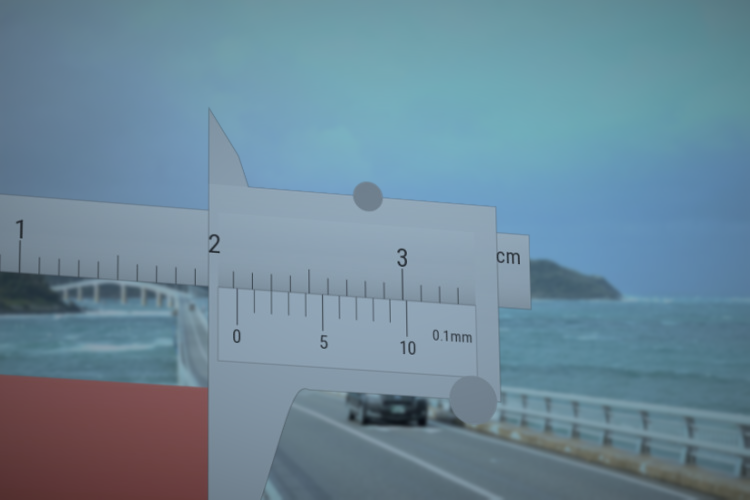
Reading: 21.2 mm
